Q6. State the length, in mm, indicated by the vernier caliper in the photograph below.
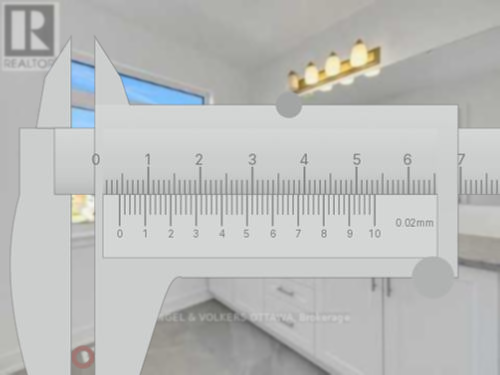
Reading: 4.5 mm
